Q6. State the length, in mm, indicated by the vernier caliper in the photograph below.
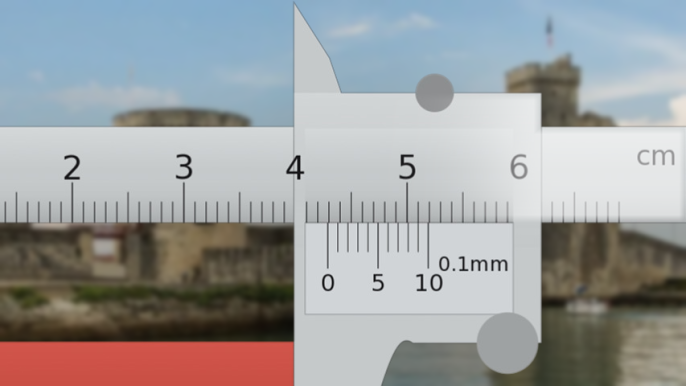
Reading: 42.9 mm
